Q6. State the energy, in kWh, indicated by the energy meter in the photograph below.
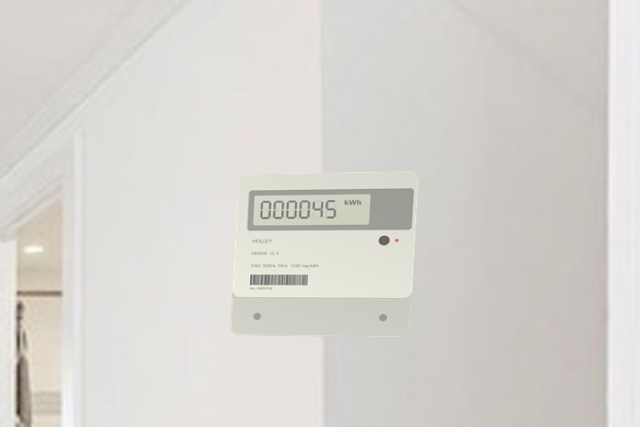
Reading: 45 kWh
